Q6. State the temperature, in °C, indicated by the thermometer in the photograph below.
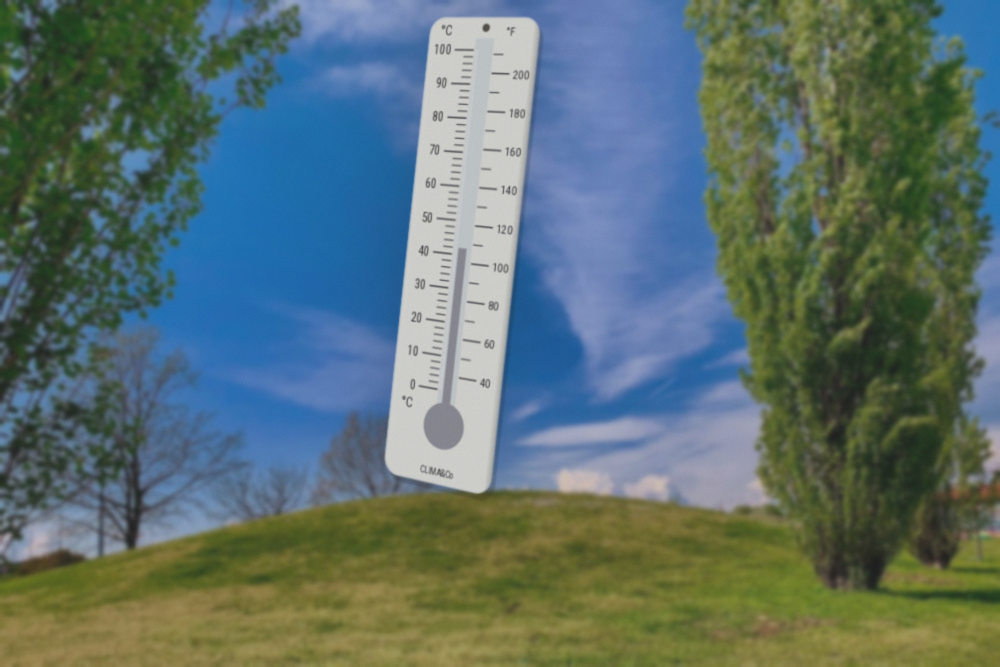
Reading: 42 °C
